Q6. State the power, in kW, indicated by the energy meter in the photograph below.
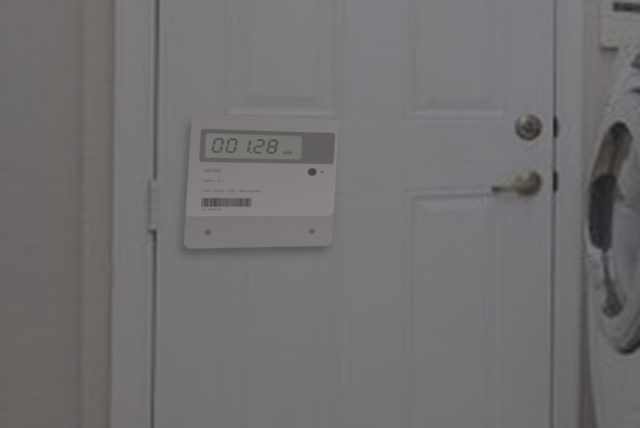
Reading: 1.28 kW
